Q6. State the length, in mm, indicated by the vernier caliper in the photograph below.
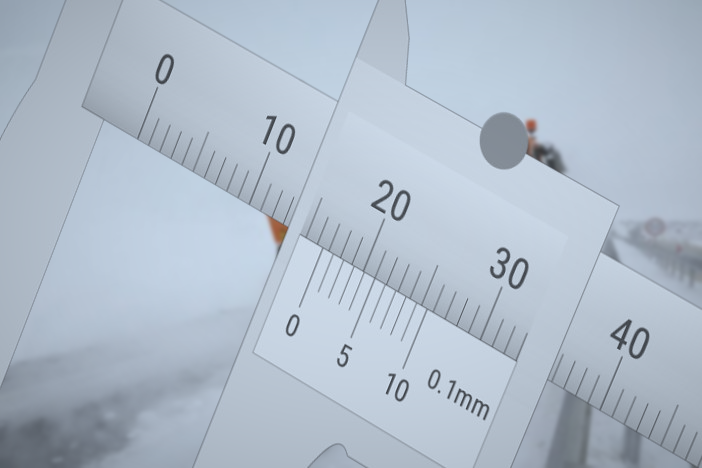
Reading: 16.5 mm
